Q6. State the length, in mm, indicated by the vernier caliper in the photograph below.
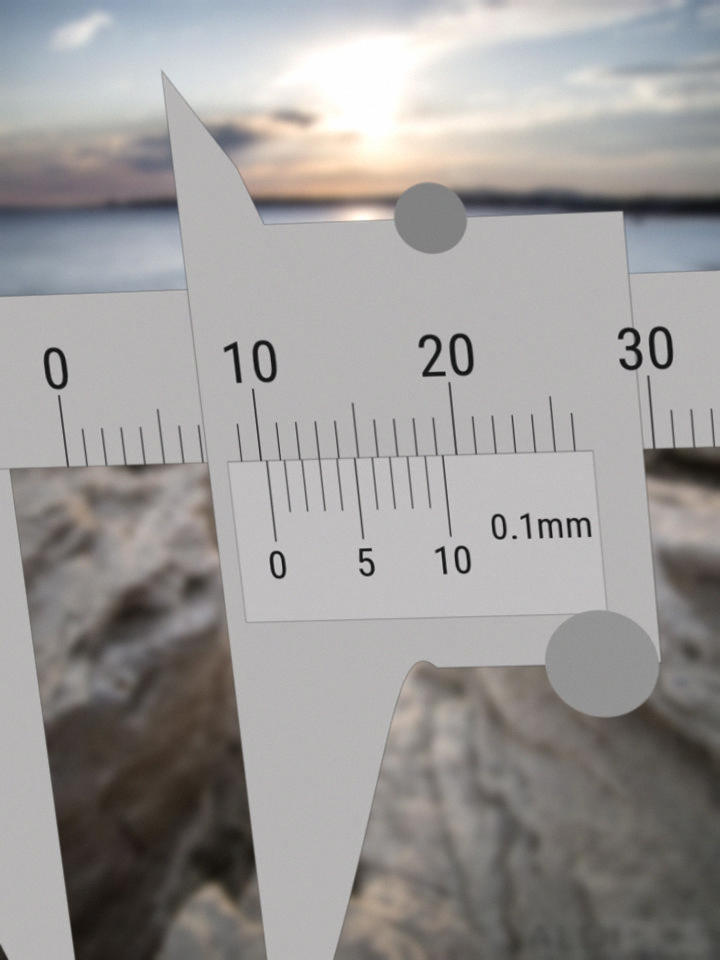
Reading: 10.3 mm
